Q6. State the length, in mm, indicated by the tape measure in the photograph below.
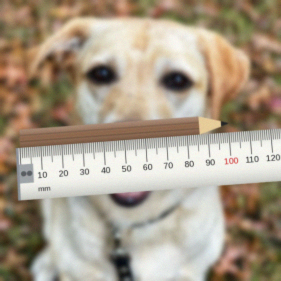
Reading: 100 mm
